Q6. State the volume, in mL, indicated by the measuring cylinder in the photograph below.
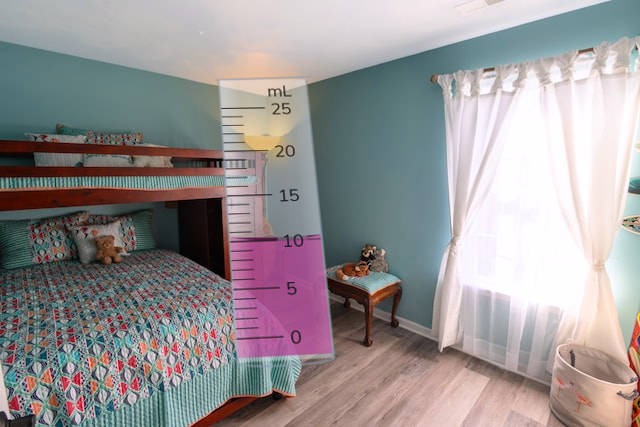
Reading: 10 mL
